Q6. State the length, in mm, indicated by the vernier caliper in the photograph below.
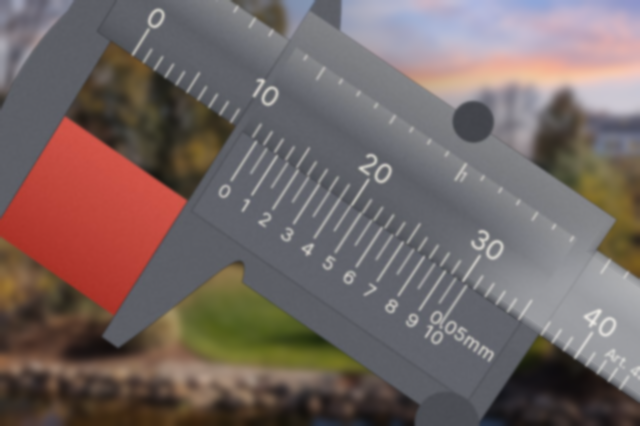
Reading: 11.4 mm
